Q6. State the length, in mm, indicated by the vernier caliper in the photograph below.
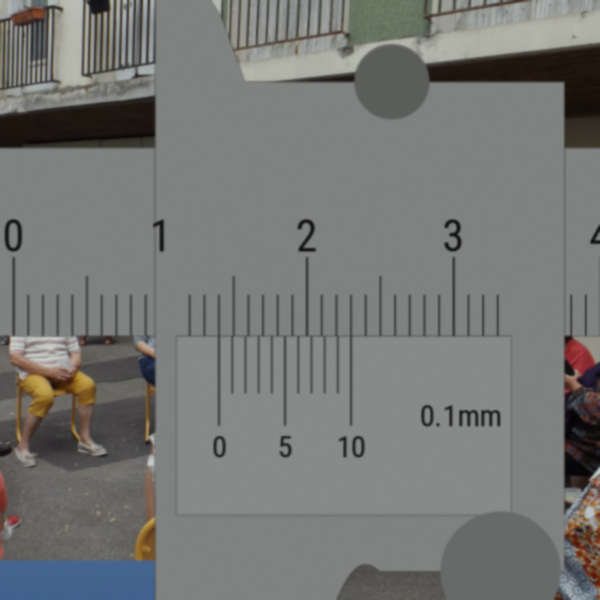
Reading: 14.0 mm
